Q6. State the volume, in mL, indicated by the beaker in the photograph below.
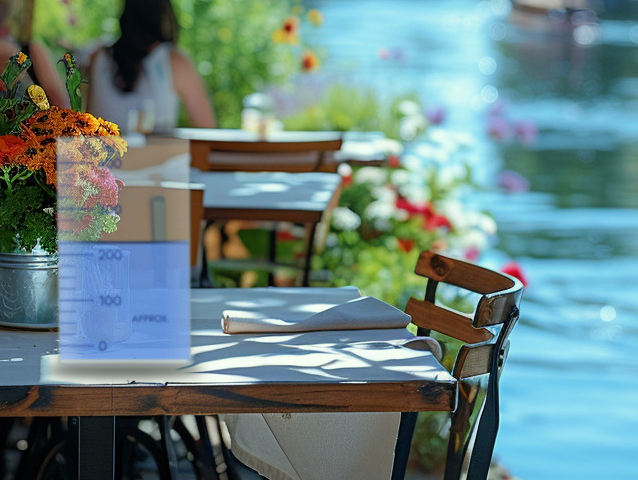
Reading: 225 mL
